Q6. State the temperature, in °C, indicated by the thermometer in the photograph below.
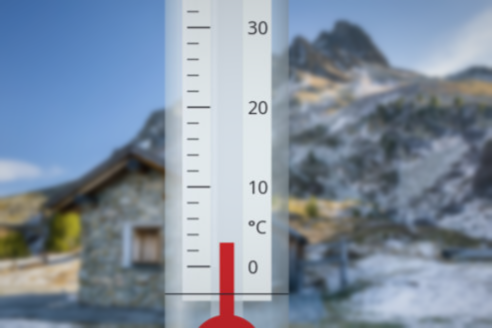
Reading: 3 °C
